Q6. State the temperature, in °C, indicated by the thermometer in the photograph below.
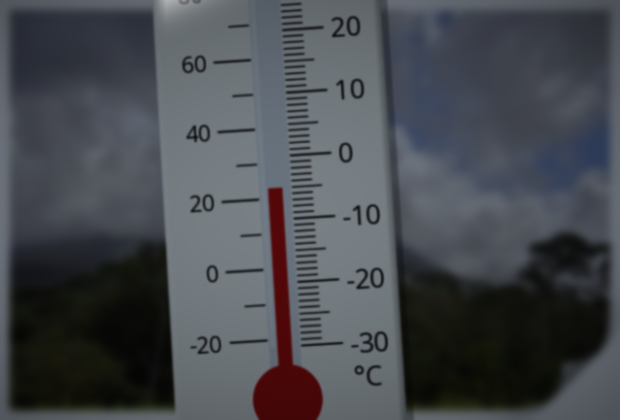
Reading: -5 °C
